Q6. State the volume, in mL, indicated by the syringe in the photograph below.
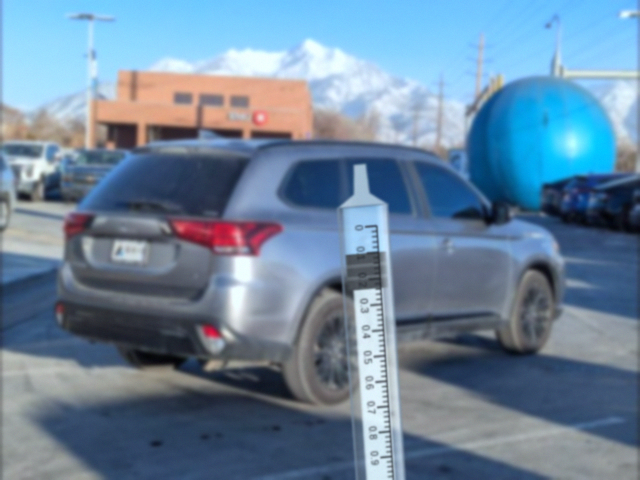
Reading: 0.1 mL
